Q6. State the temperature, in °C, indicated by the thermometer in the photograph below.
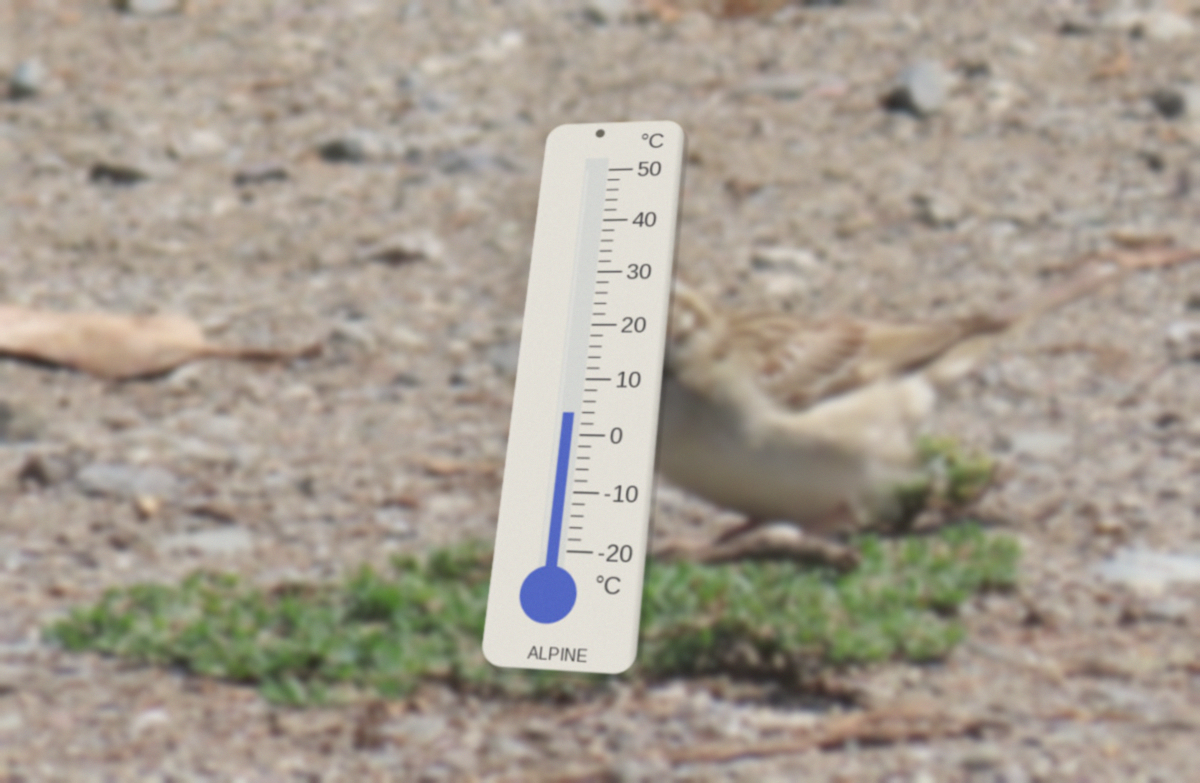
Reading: 4 °C
